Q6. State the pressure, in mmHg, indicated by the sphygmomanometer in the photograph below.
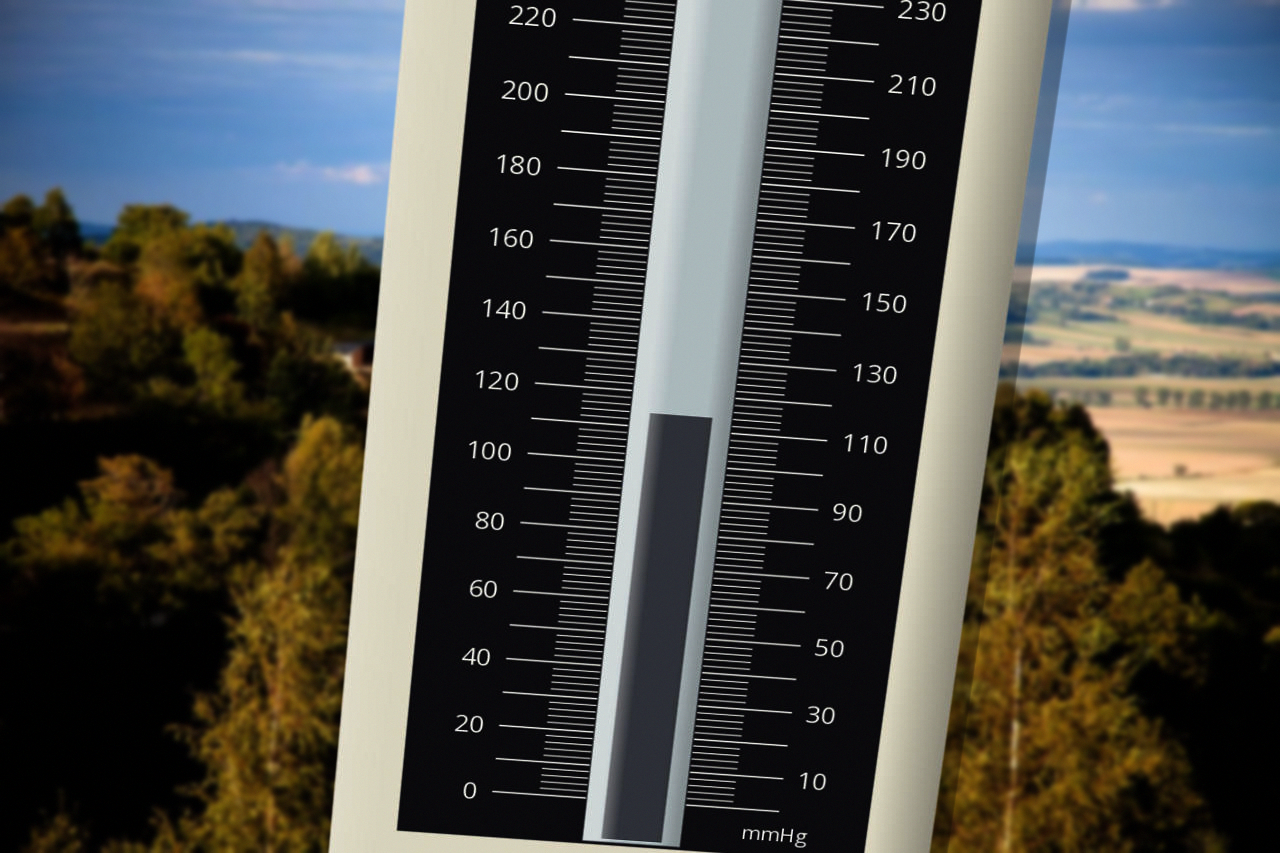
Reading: 114 mmHg
